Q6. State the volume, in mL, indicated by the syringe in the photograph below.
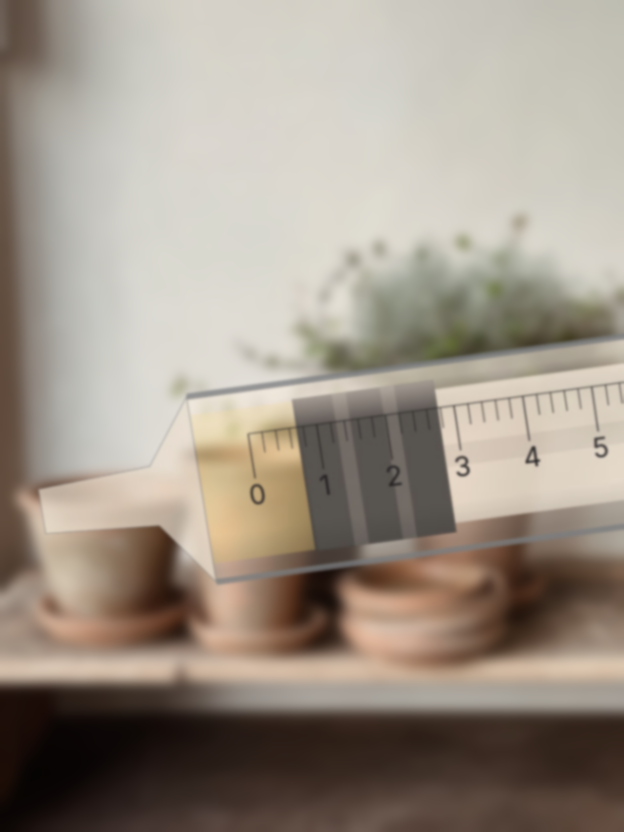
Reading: 0.7 mL
